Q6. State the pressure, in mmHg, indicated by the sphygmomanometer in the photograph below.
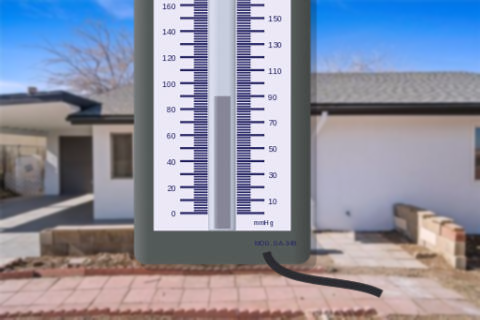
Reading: 90 mmHg
